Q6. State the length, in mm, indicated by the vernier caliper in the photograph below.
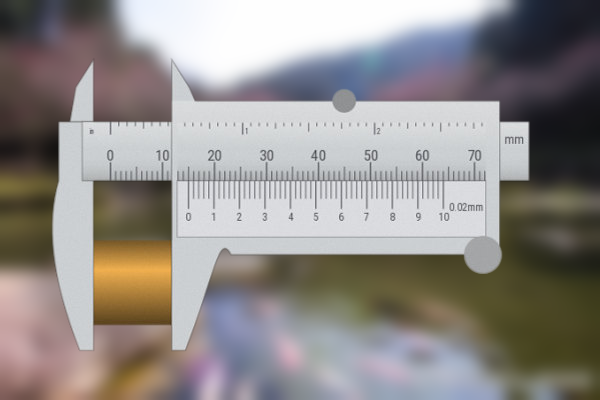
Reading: 15.0 mm
